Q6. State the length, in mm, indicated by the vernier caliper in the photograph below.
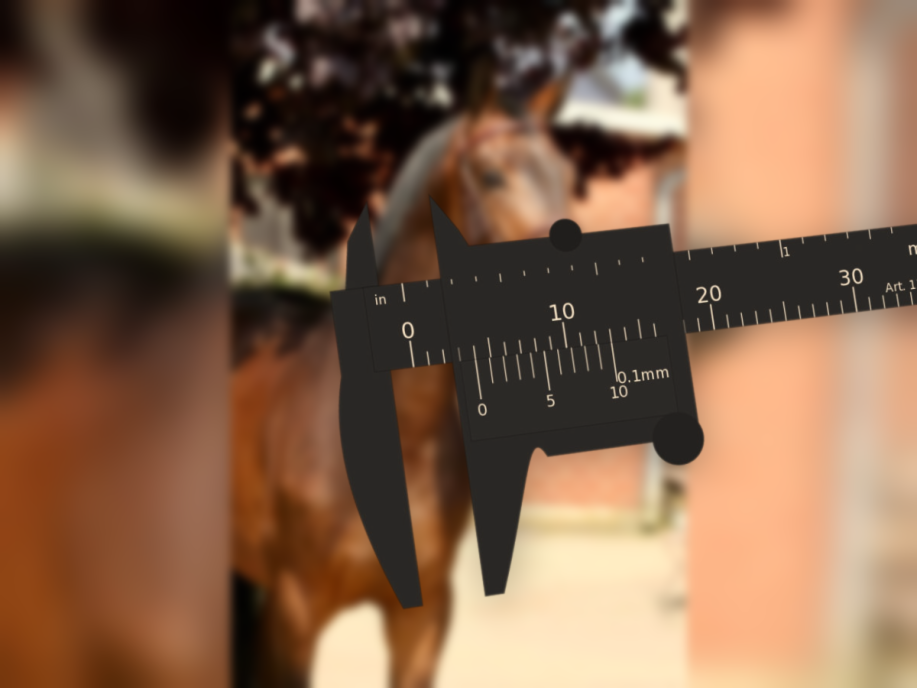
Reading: 4.0 mm
